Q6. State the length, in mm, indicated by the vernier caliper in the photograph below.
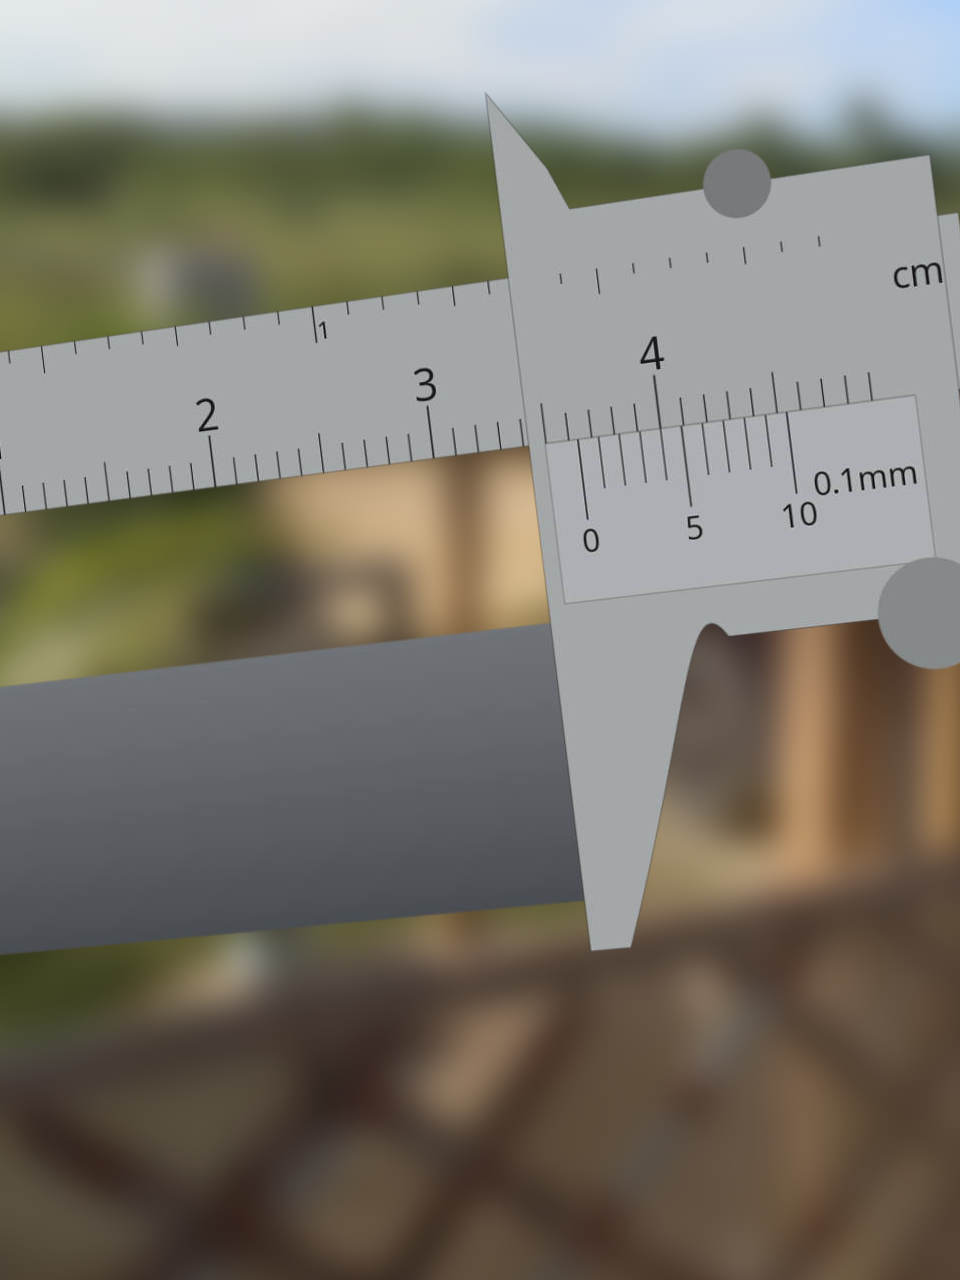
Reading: 36.4 mm
